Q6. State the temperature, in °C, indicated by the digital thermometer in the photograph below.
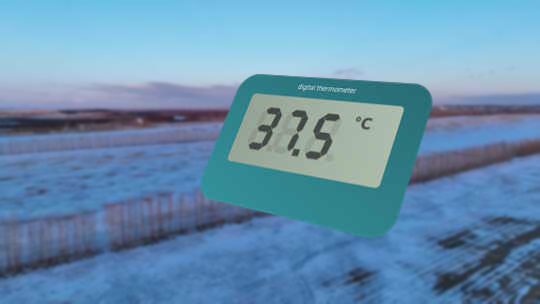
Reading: 37.5 °C
